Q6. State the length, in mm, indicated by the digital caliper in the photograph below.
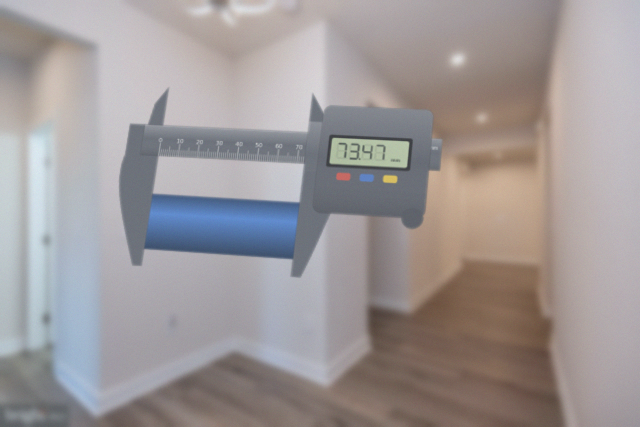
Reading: 73.47 mm
